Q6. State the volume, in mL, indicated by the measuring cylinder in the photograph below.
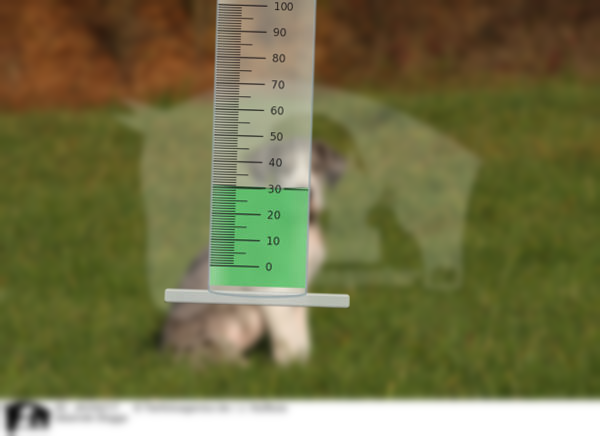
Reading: 30 mL
